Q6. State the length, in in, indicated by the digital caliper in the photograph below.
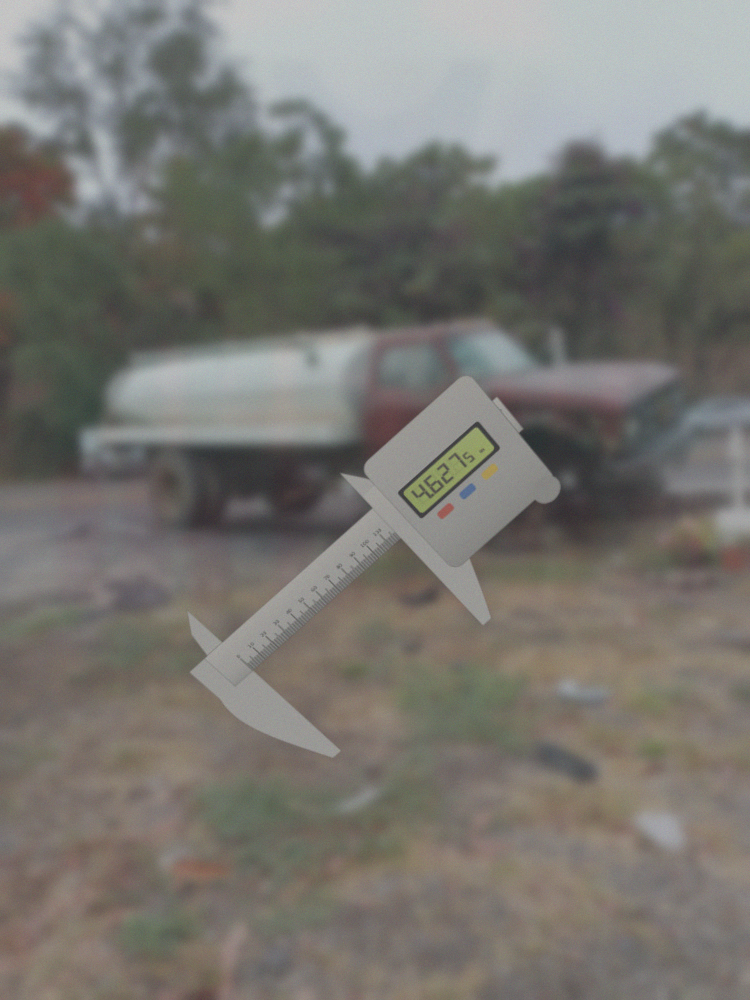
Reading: 4.6275 in
